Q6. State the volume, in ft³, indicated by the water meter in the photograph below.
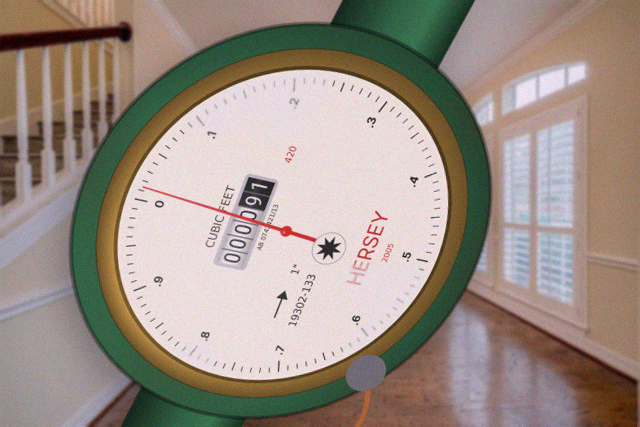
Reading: 91.01 ft³
